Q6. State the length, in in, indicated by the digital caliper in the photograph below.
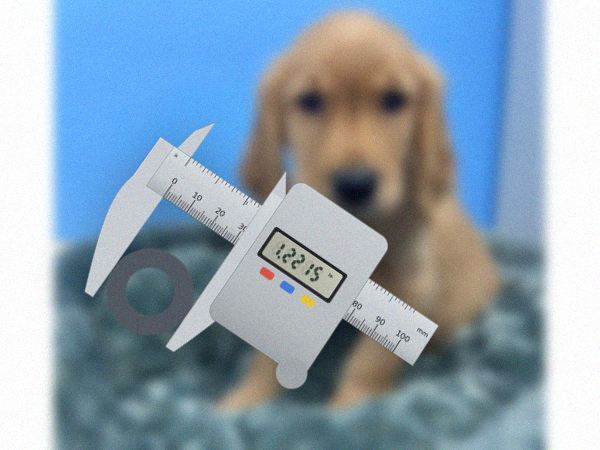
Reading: 1.2215 in
